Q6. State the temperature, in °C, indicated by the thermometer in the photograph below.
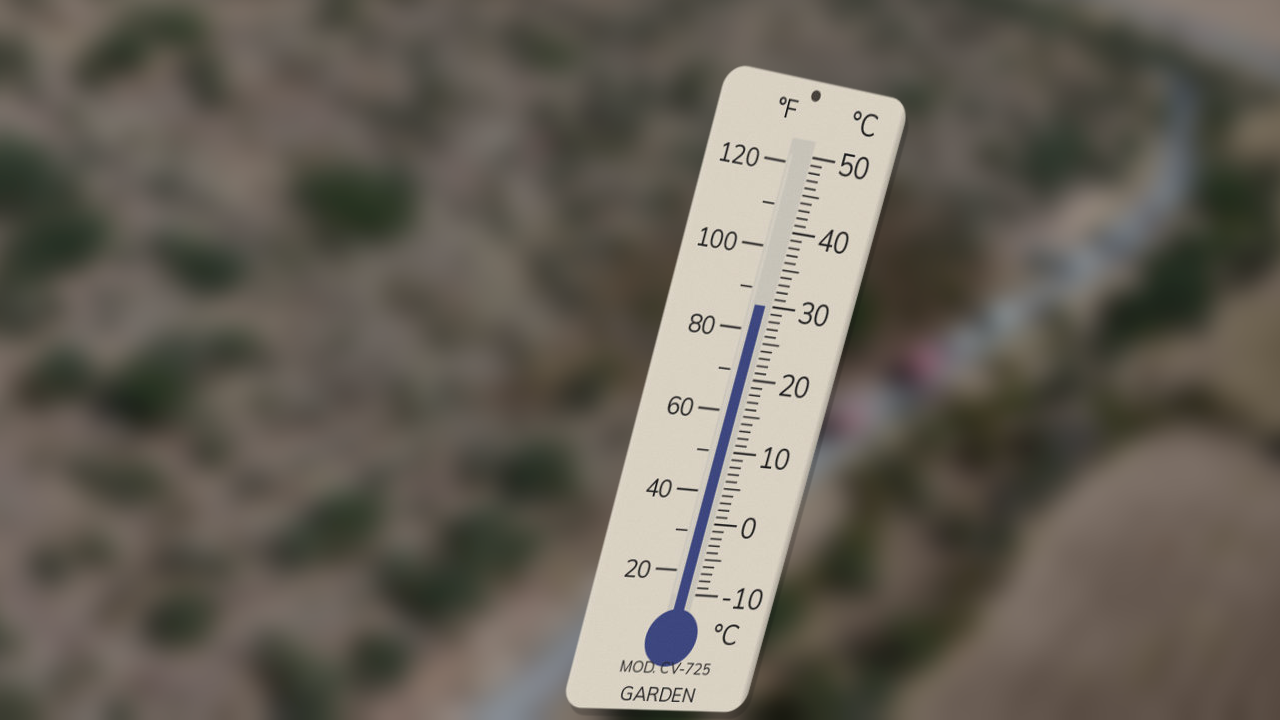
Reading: 30 °C
